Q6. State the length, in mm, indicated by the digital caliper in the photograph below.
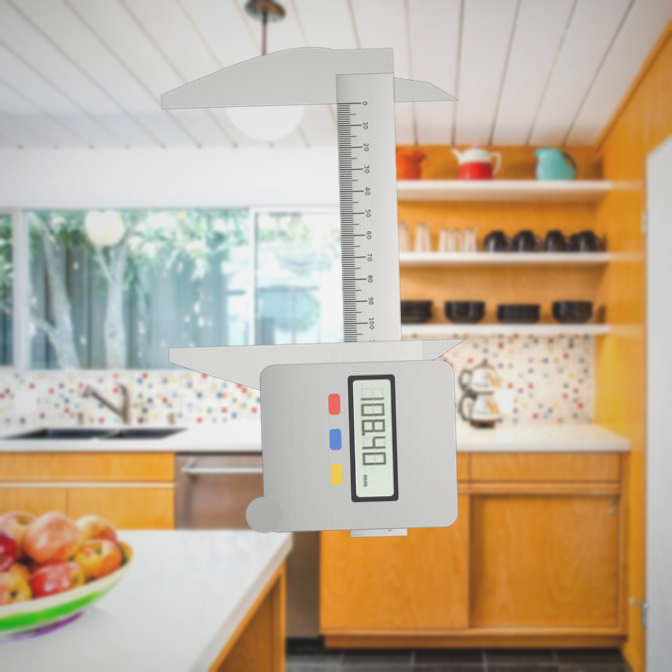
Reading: 108.40 mm
